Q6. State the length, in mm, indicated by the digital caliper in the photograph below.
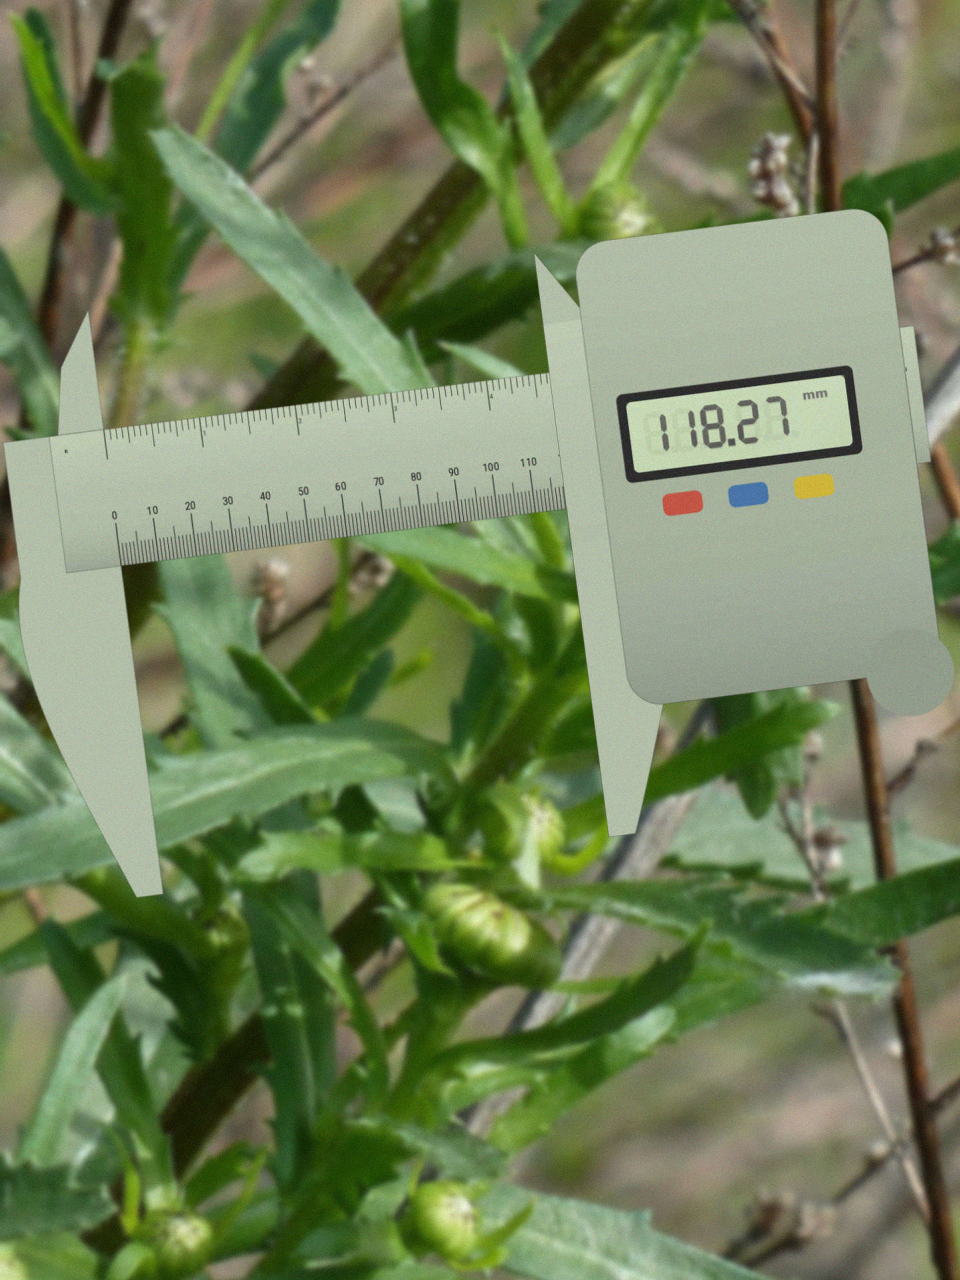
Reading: 118.27 mm
